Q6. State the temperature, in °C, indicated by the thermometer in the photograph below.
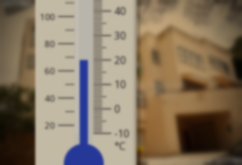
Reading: 20 °C
